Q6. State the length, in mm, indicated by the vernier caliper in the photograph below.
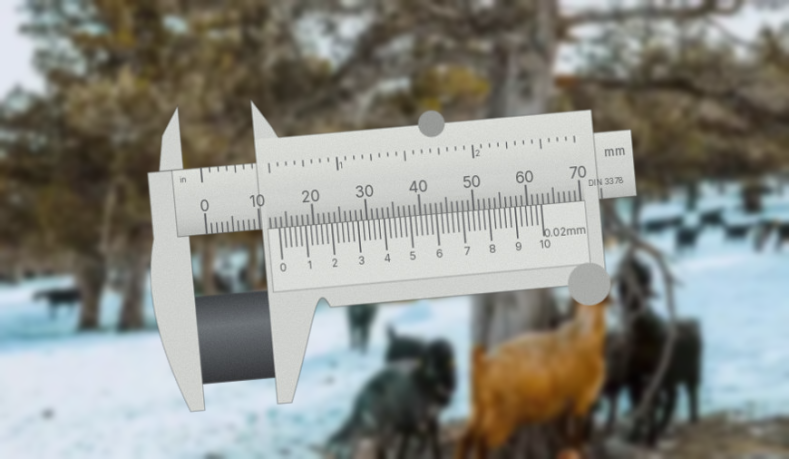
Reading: 13.6 mm
